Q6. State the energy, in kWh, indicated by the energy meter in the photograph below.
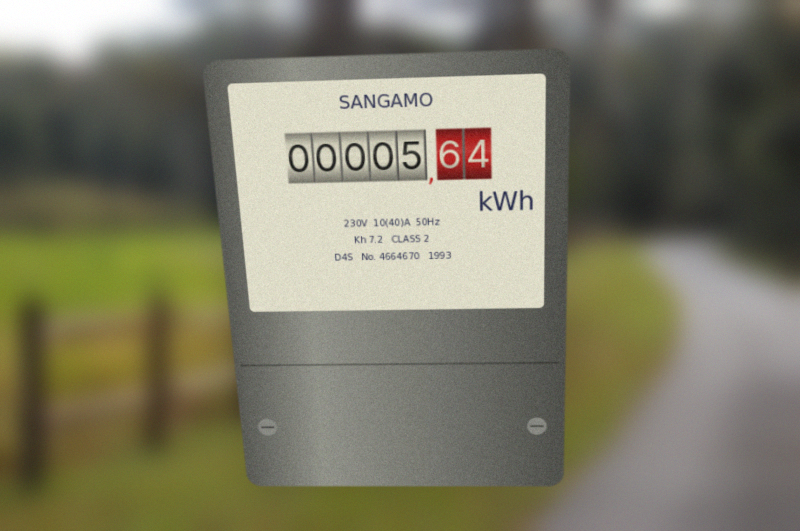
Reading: 5.64 kWh
